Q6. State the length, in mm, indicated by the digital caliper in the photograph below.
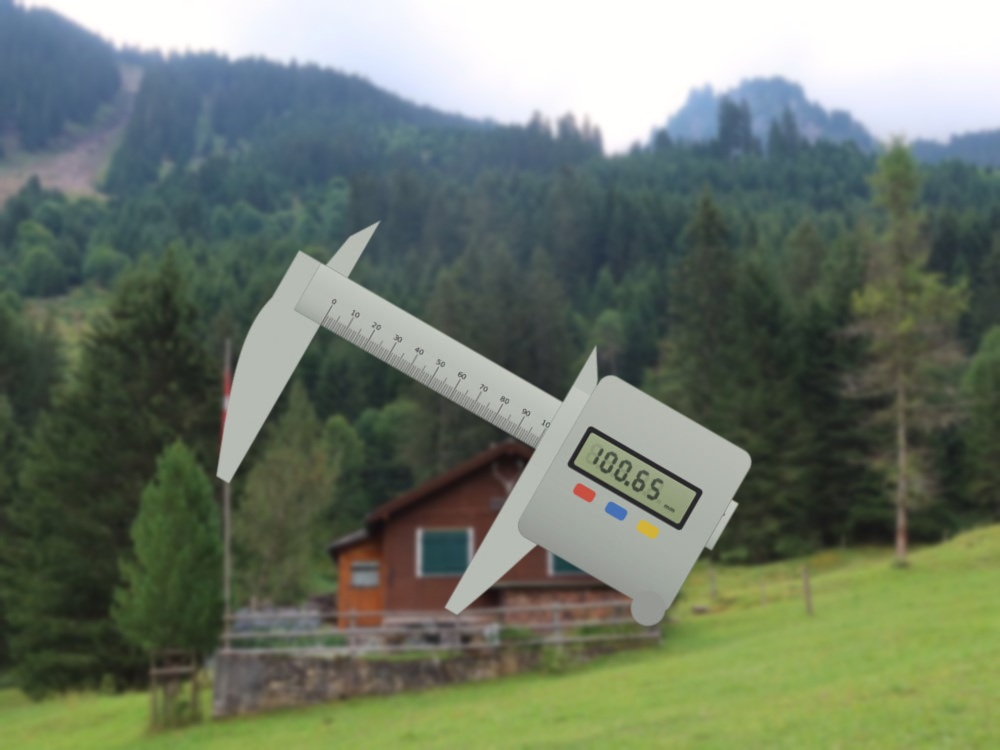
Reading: 100.65 mm
